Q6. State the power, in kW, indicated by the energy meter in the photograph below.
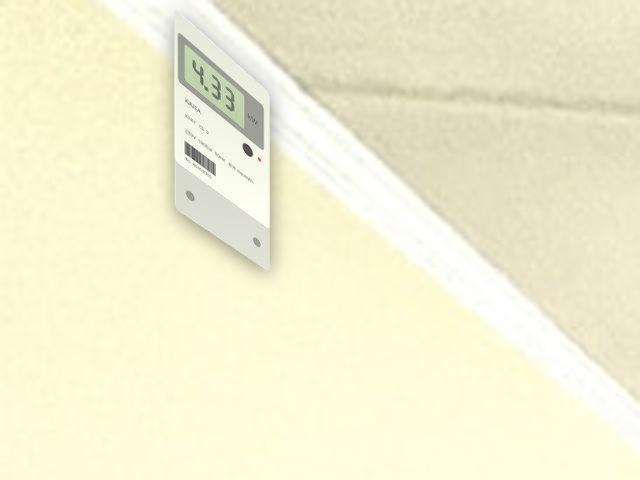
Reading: 4.33 kW
